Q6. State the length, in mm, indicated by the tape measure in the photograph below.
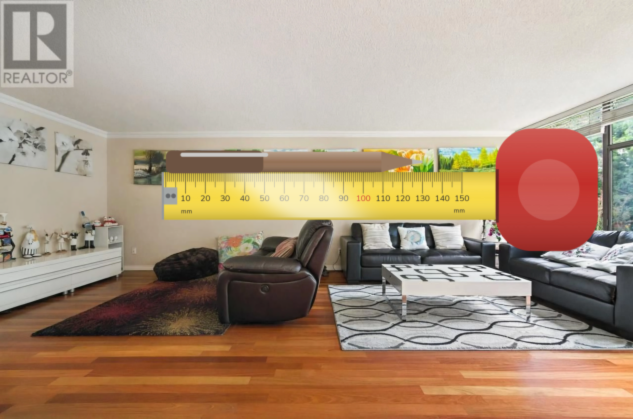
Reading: 130 mm
